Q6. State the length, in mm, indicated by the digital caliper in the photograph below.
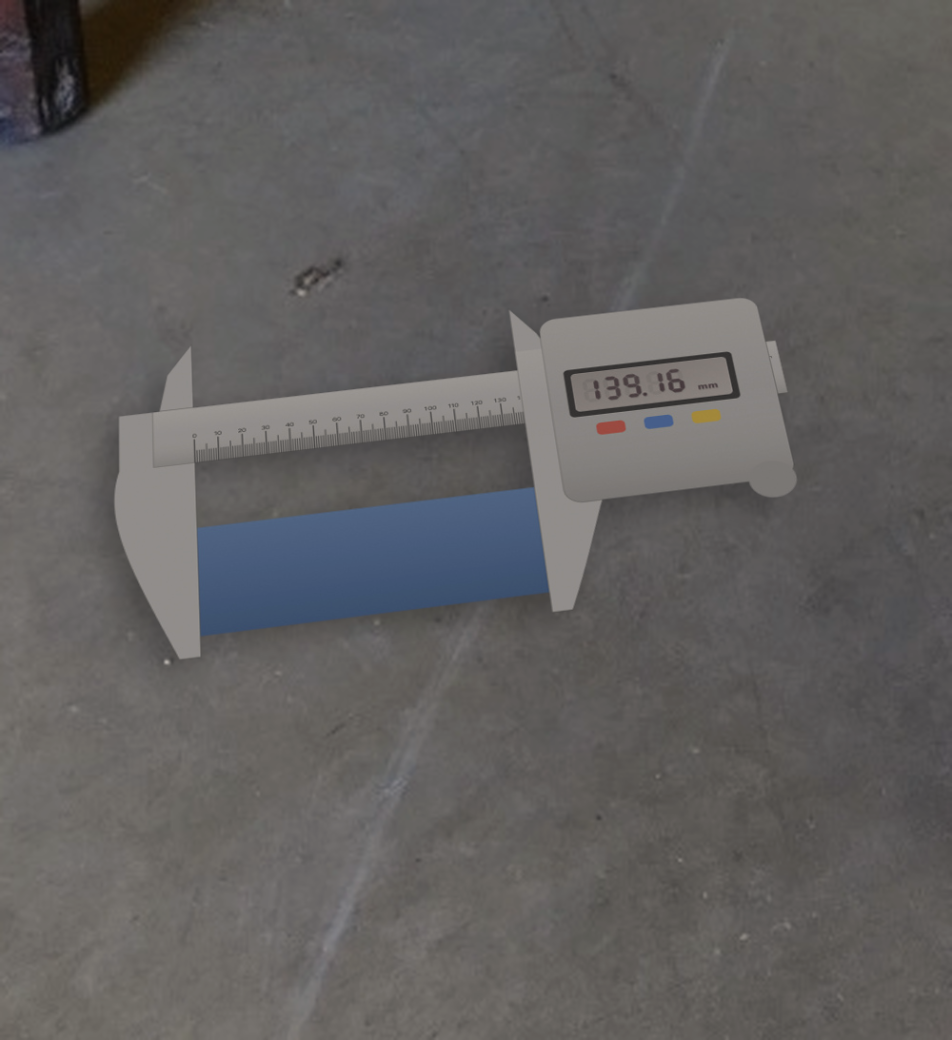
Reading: 139.16 mm
